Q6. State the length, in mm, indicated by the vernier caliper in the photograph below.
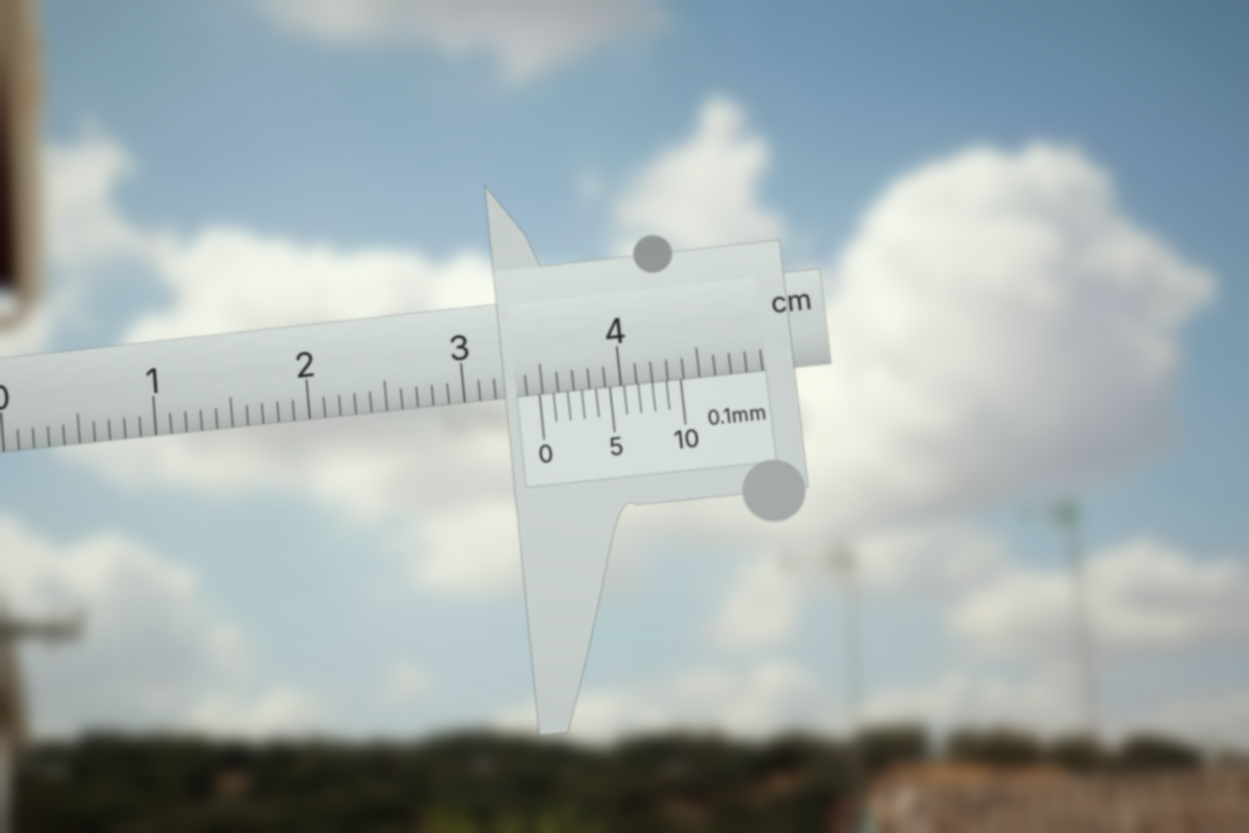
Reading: 34.8 mm
